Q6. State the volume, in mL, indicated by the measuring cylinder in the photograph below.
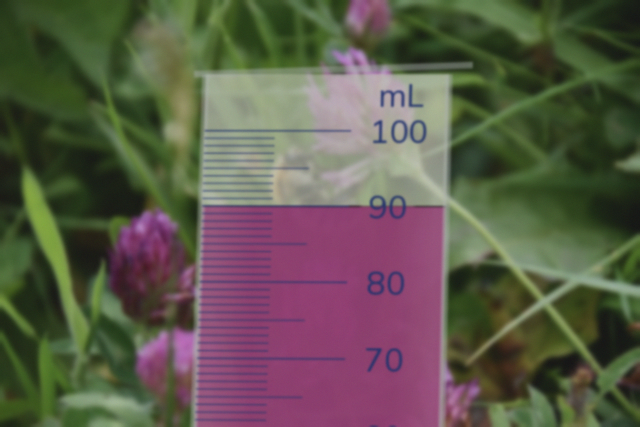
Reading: 90 mL
